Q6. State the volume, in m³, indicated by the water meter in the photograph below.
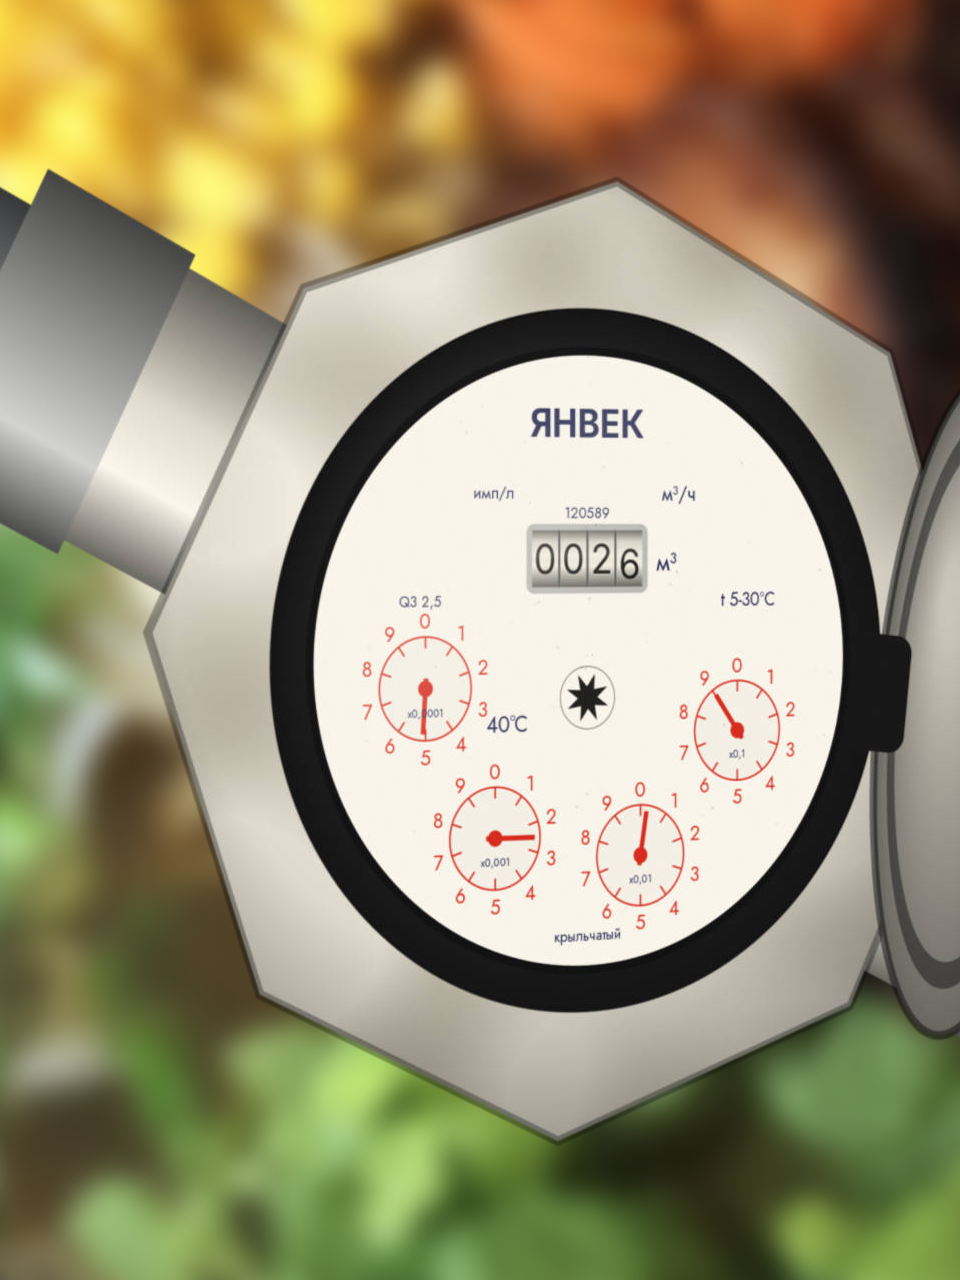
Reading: 25.9025 m³
